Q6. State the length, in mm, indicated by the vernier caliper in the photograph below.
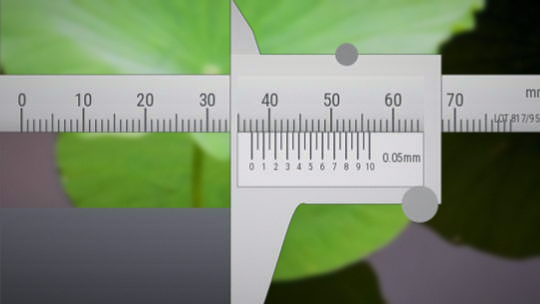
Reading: 37.2 mm
